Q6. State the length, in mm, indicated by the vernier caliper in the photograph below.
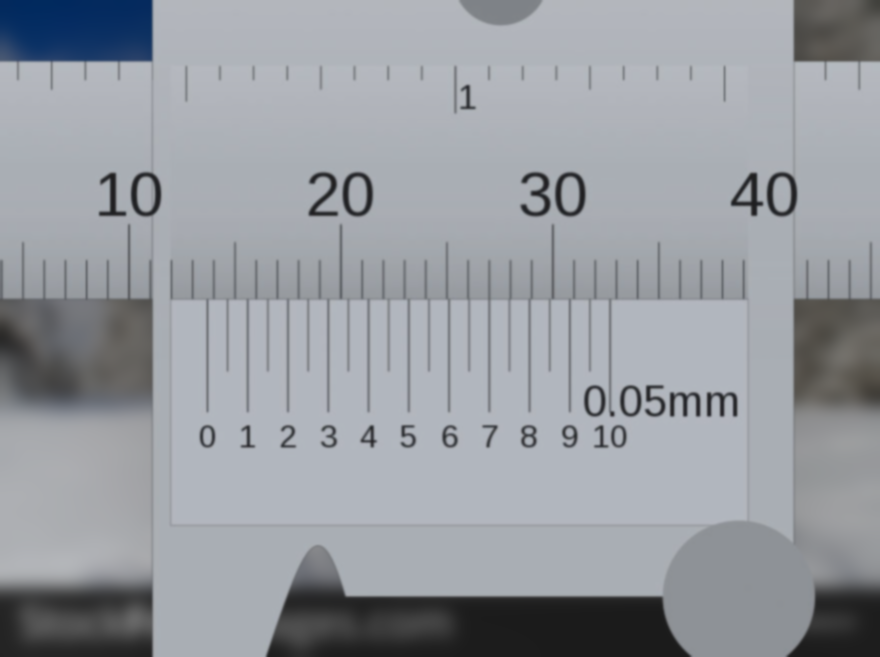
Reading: 13.7 mm
